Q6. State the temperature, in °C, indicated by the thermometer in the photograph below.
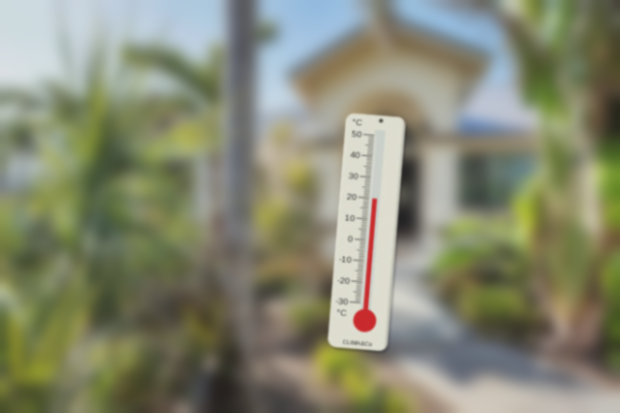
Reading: 20 °C
